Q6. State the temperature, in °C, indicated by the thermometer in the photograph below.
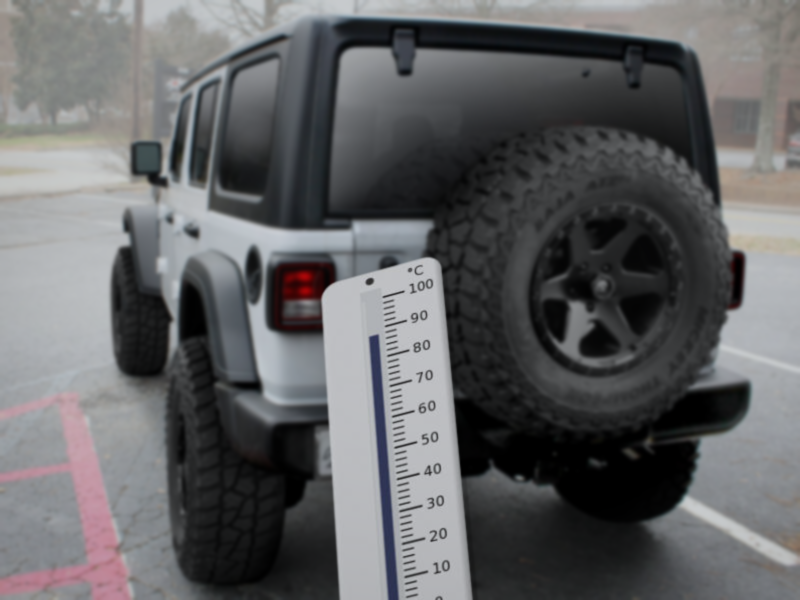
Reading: 88 °C
